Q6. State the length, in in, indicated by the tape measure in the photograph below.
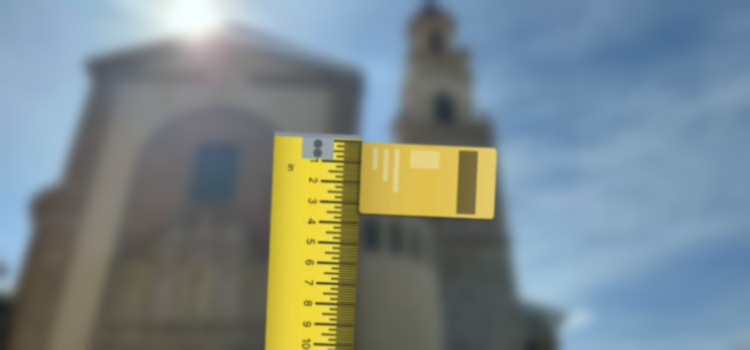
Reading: 3.5 in
